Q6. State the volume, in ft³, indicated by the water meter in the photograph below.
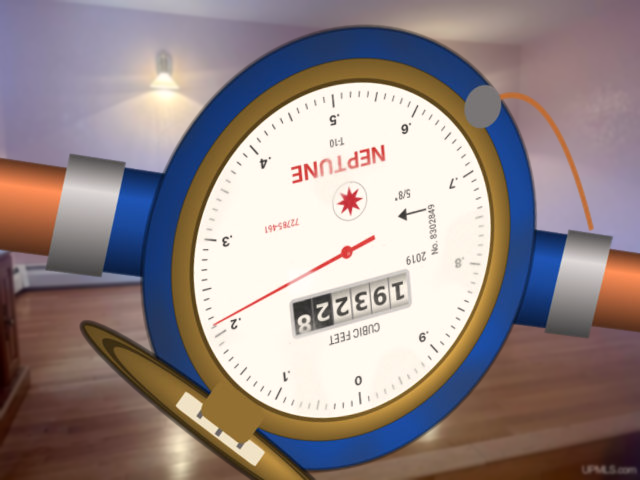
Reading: 193228.21 ft³
